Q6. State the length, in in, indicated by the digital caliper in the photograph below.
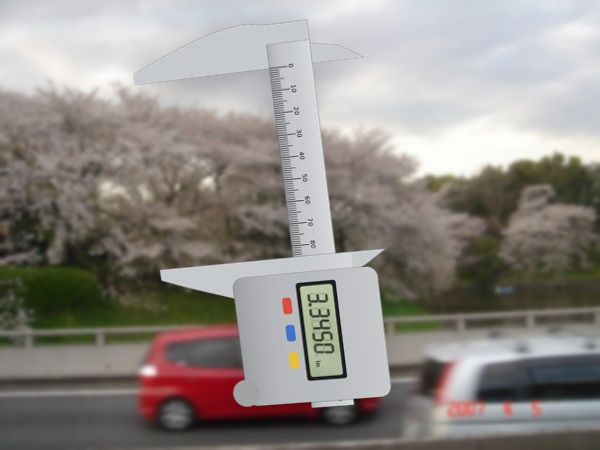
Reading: 3.3450 in
